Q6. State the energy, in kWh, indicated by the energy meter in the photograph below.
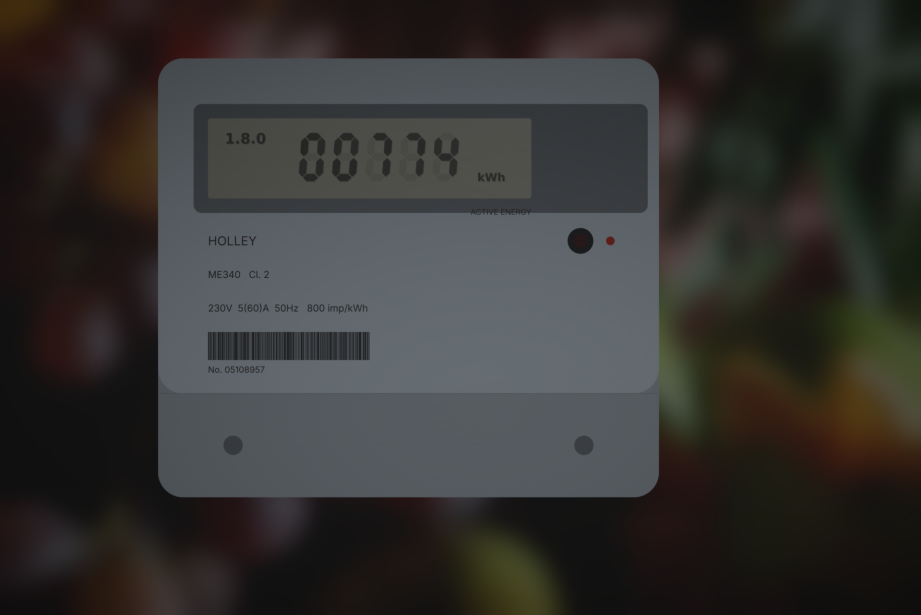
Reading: 774 kWh
